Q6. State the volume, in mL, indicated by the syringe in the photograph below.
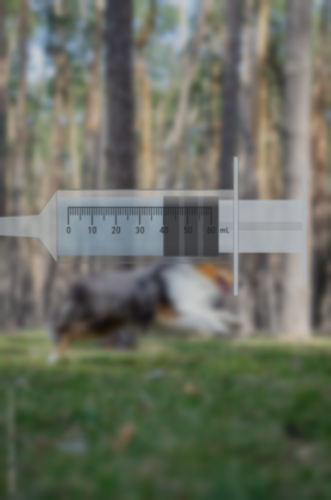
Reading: 40 mL
